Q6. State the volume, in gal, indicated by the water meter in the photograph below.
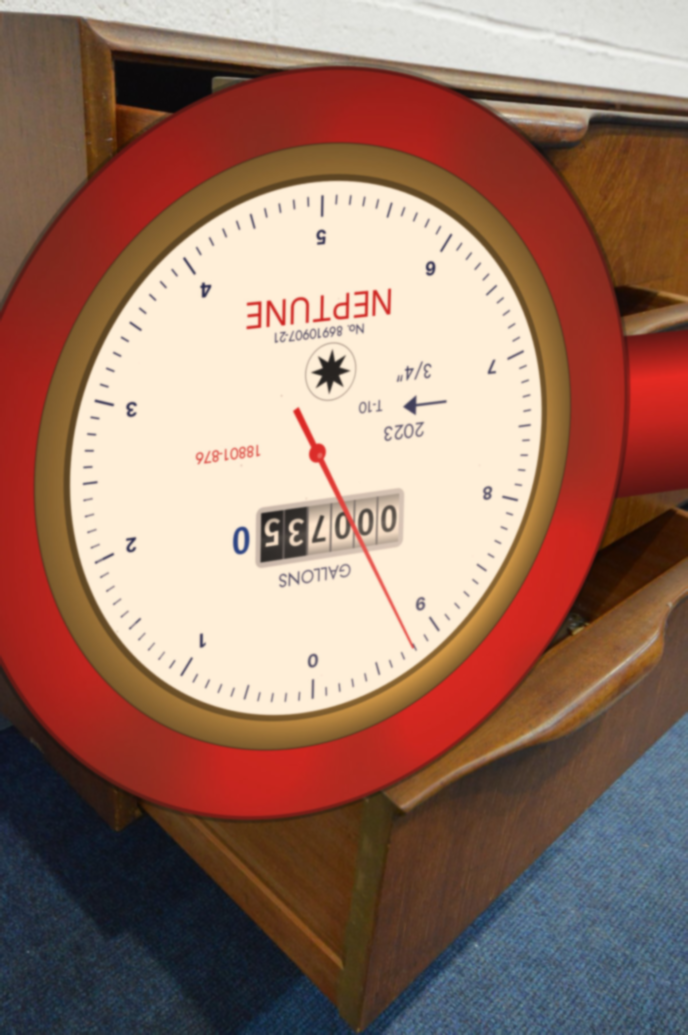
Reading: 7349.2 gal
